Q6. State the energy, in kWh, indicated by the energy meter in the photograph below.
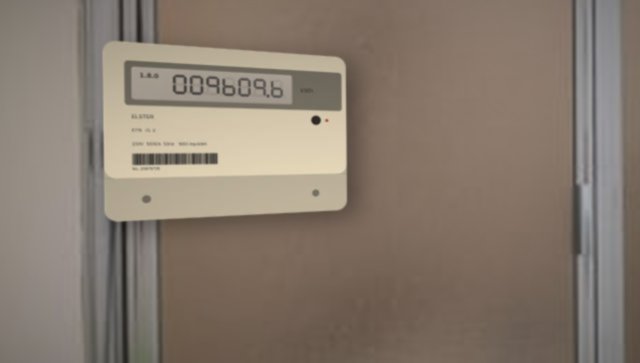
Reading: 9609.6 kWh
